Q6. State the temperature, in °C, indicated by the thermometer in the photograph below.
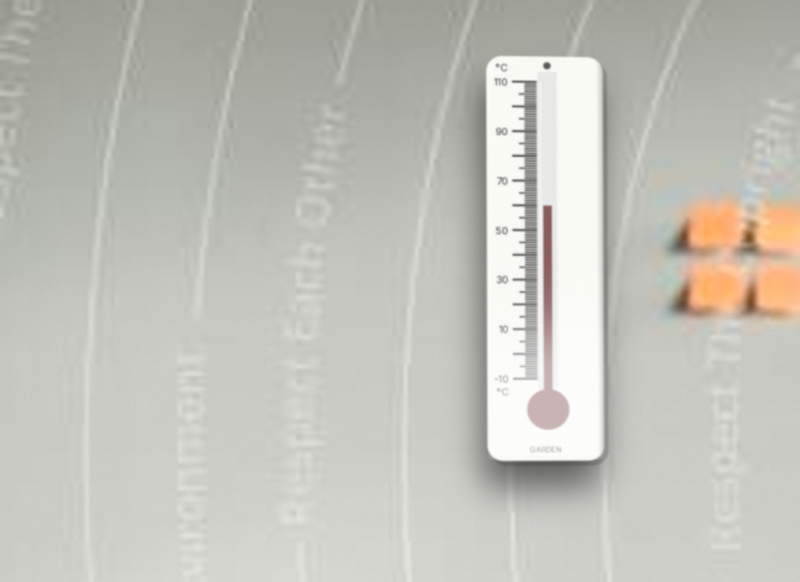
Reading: 60 °C
